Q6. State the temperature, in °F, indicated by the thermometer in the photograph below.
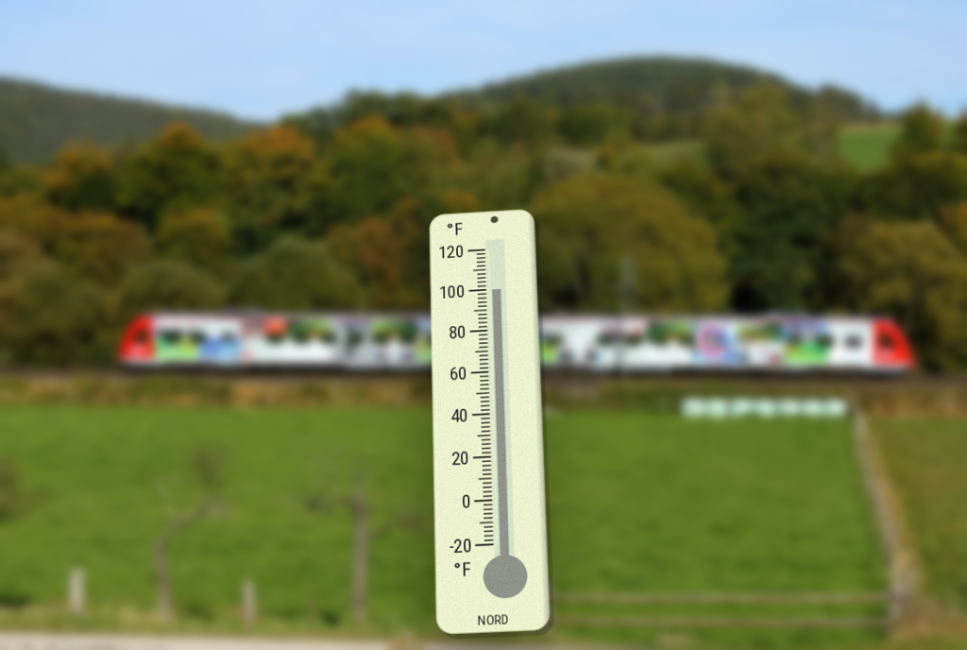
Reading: 100 °F
